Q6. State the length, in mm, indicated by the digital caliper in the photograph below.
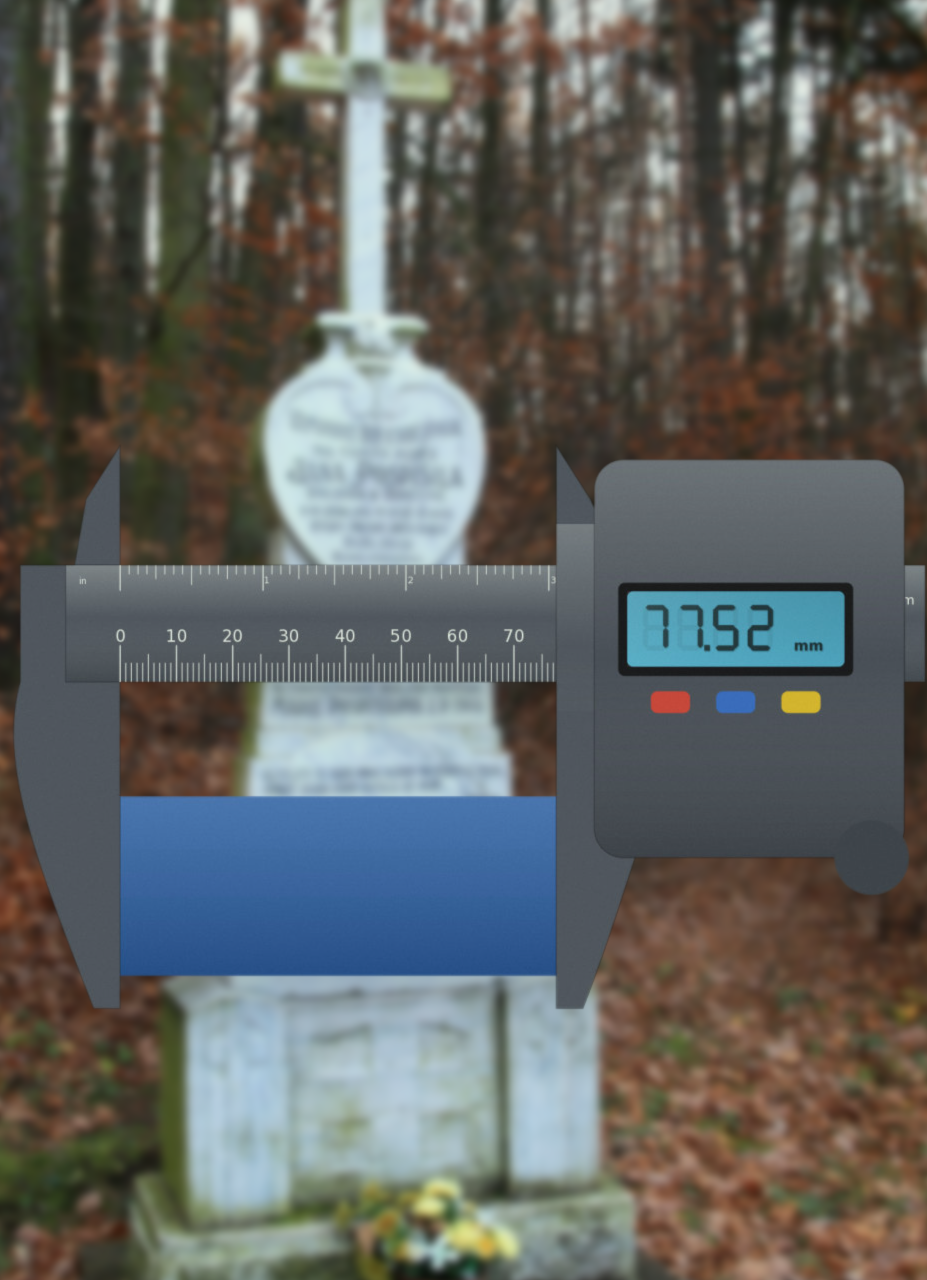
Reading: 77.52 mm
